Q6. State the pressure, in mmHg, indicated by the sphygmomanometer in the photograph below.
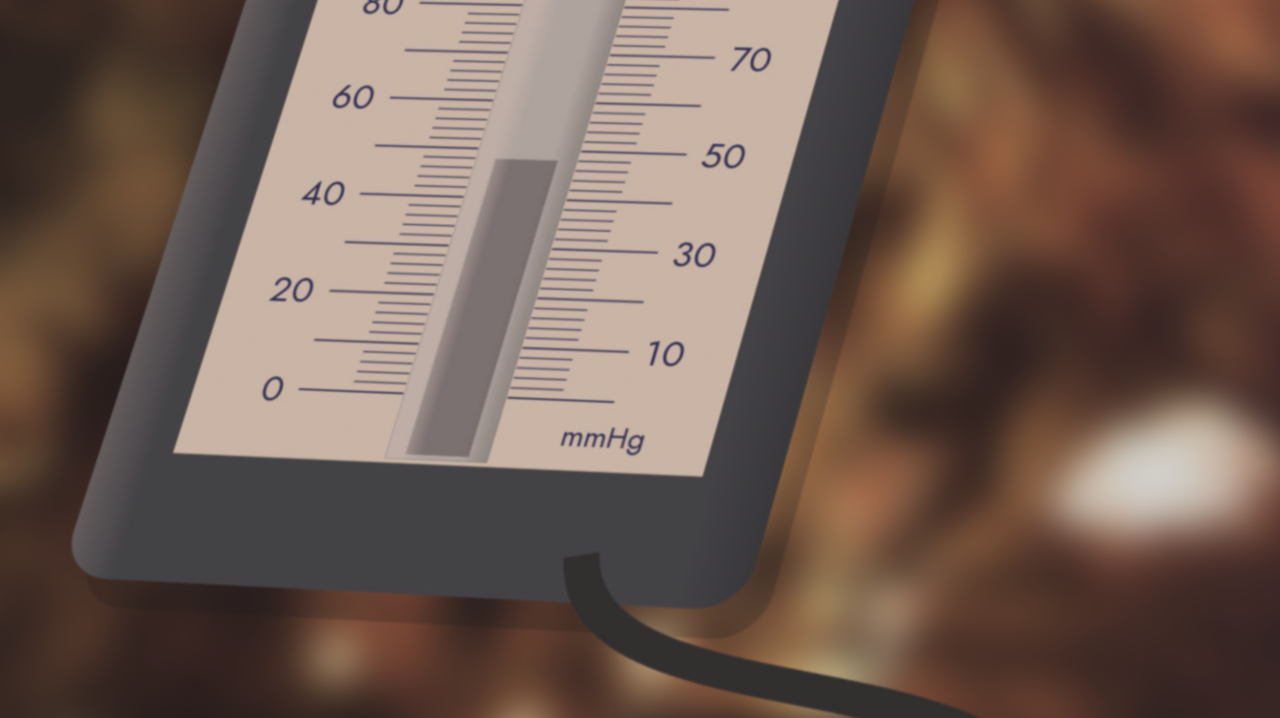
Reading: 48 mmHg
